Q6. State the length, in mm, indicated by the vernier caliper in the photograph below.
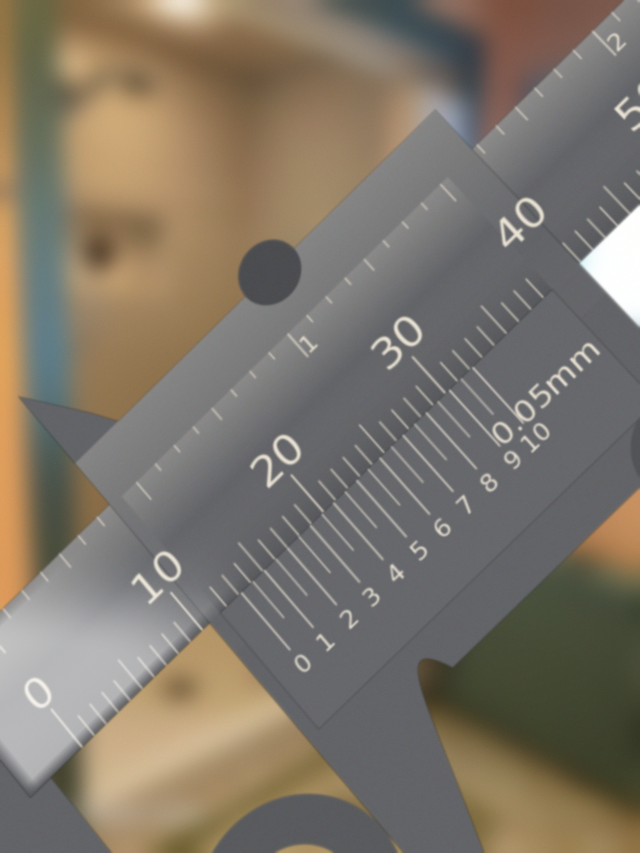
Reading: 13.2 mm
